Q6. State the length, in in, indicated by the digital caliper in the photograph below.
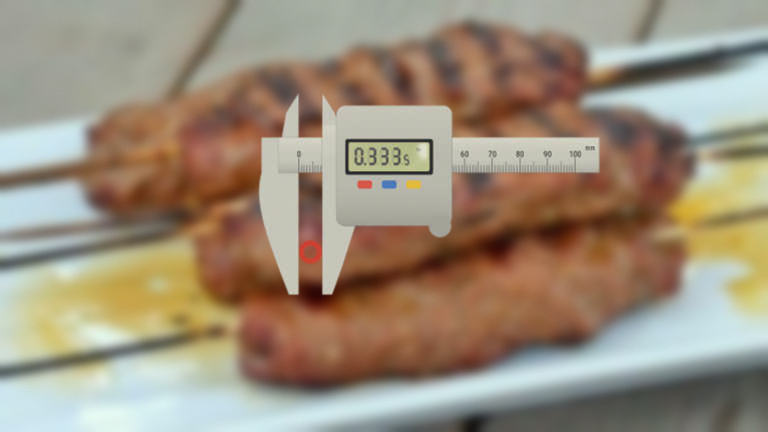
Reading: 0.3335 in
